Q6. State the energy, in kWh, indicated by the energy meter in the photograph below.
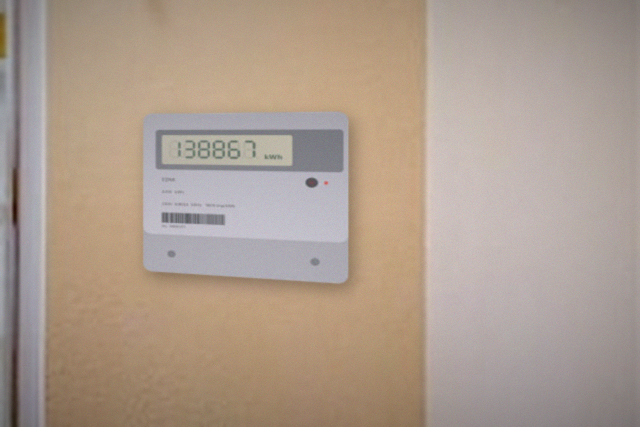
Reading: 138867 kWh
